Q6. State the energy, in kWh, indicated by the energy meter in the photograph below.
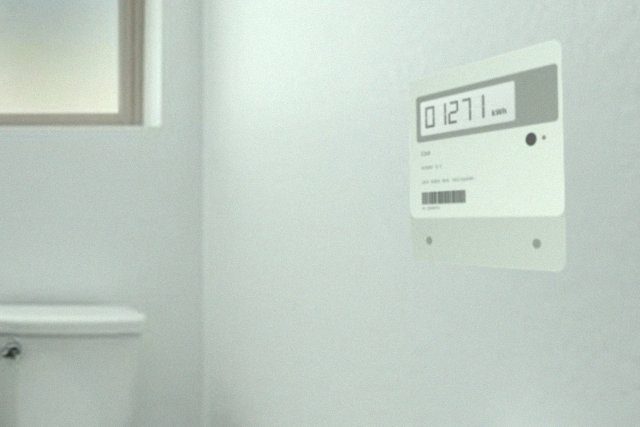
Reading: 1271 kWh
